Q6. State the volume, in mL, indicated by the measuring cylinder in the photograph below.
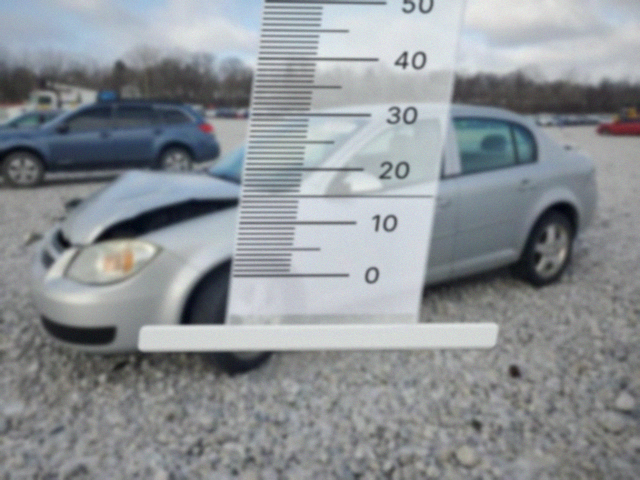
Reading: 15 mL
